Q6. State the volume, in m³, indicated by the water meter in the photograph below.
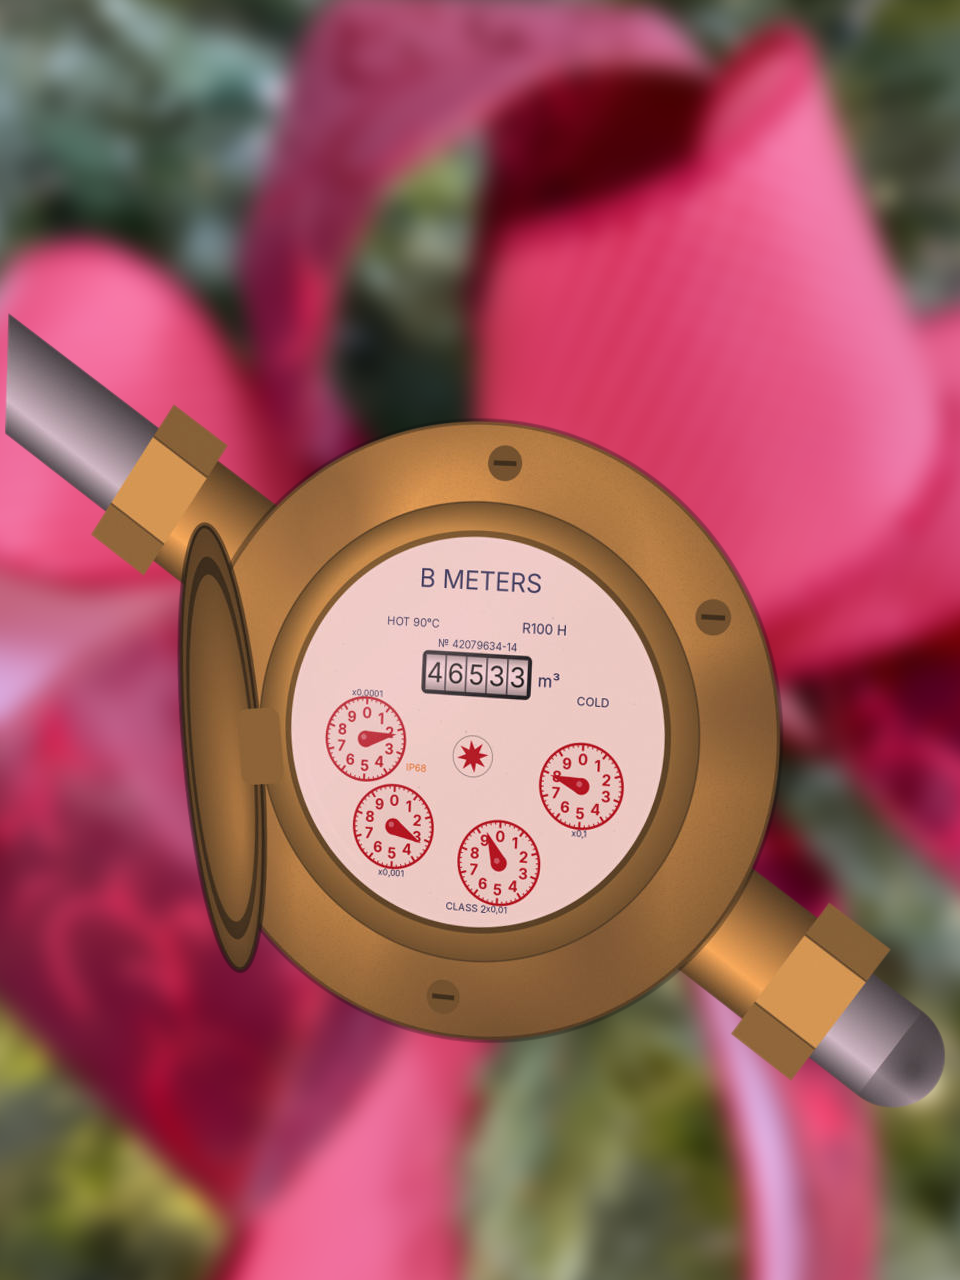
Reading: 46533.7932 m³
